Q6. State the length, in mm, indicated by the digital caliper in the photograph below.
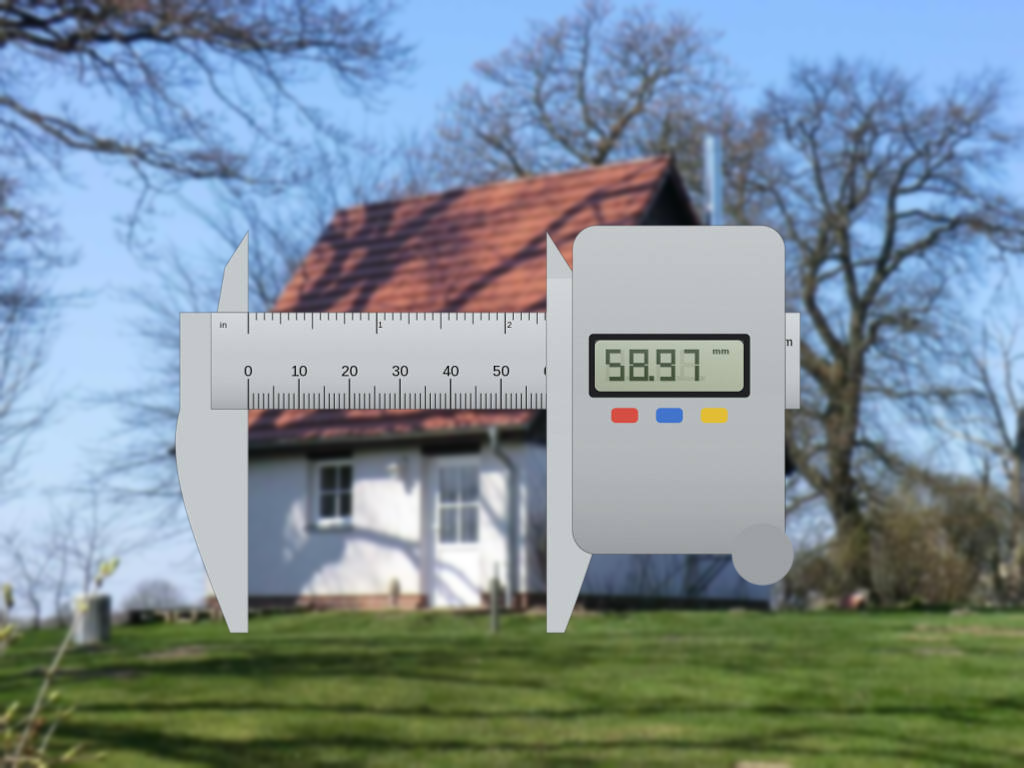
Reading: 58.97 mm
